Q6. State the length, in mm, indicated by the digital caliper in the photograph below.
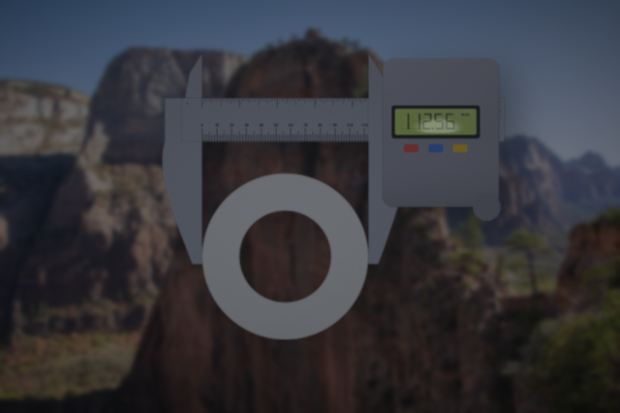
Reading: 112.56 mm
